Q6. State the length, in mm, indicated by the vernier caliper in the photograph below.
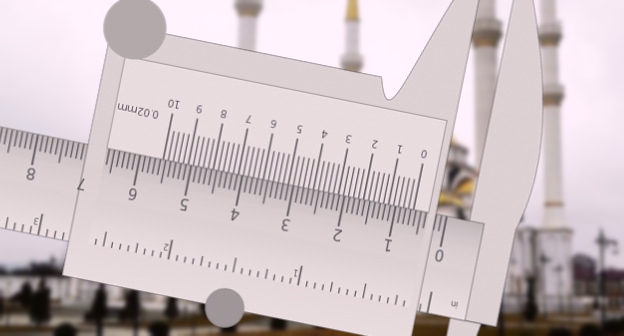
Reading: 6.5 mm
